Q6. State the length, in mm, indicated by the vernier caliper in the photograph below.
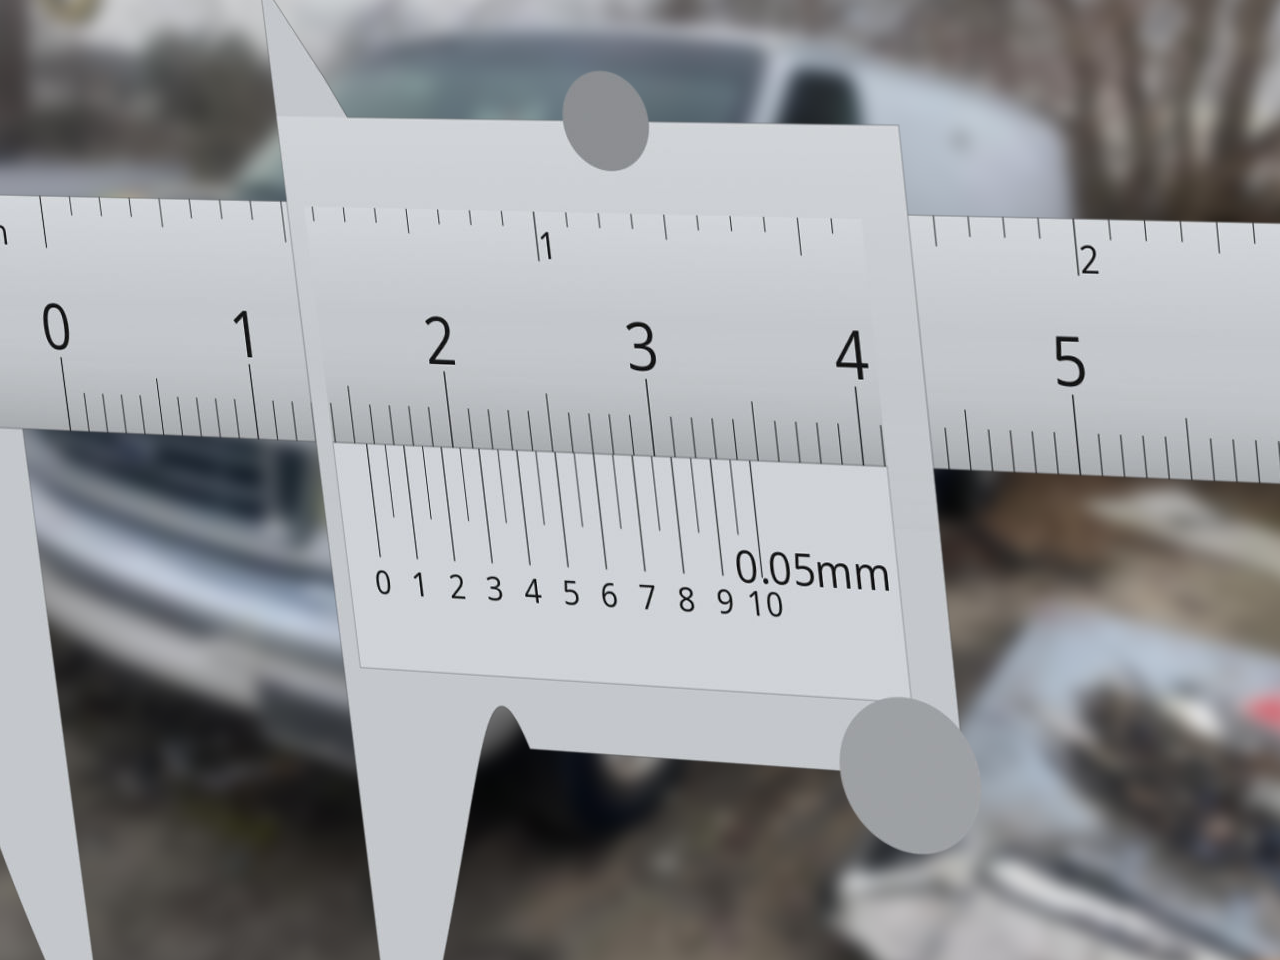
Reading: 15.6 mm
